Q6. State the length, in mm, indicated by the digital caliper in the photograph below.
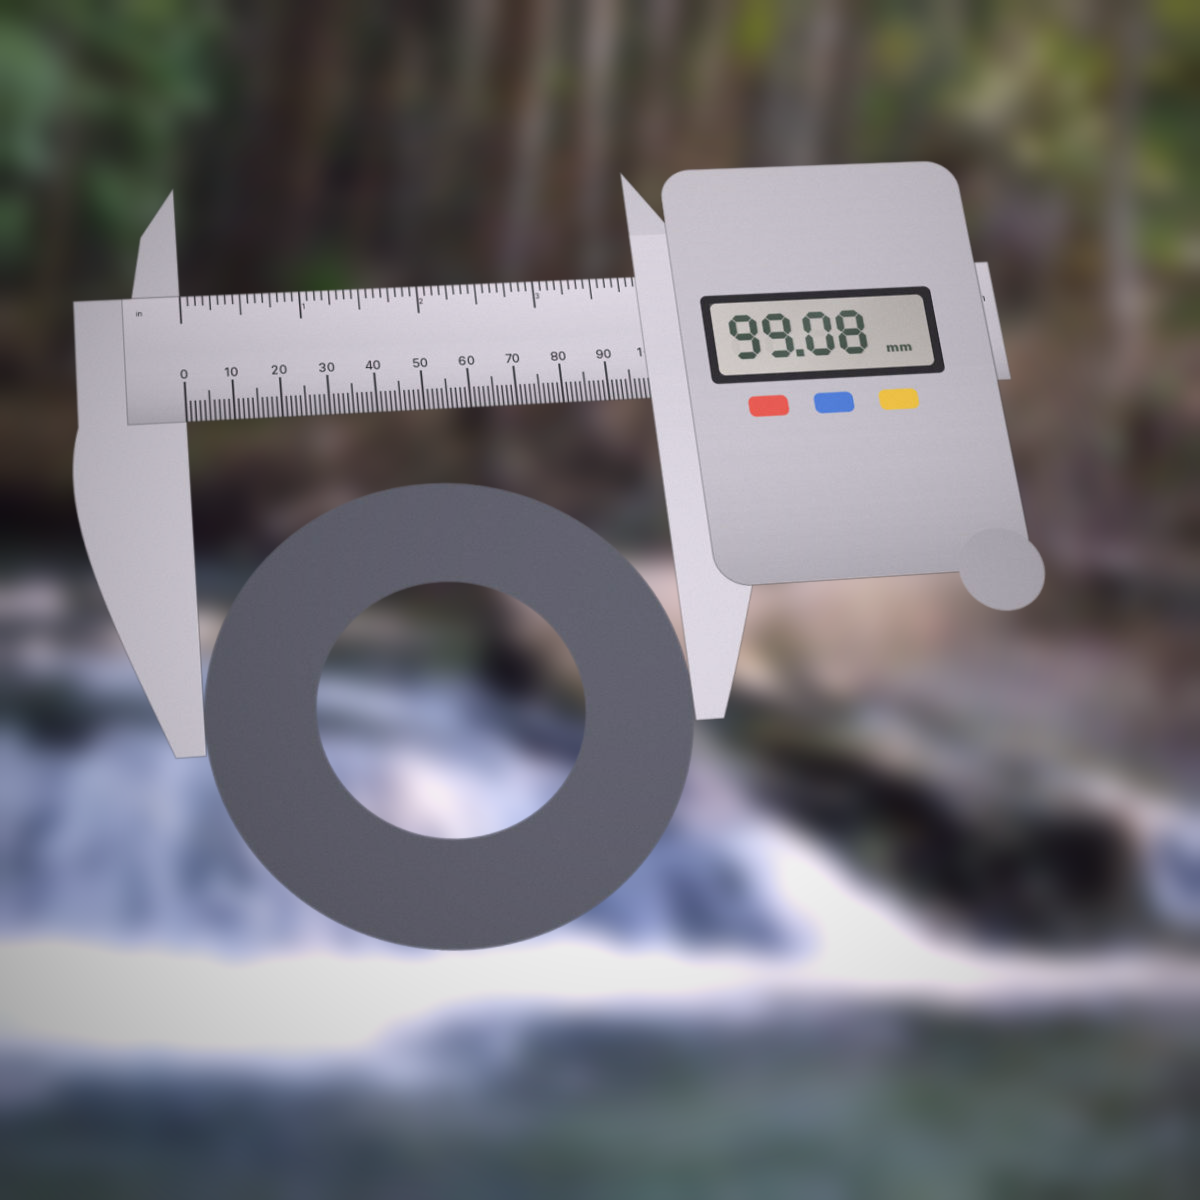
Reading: 99.08 mm
